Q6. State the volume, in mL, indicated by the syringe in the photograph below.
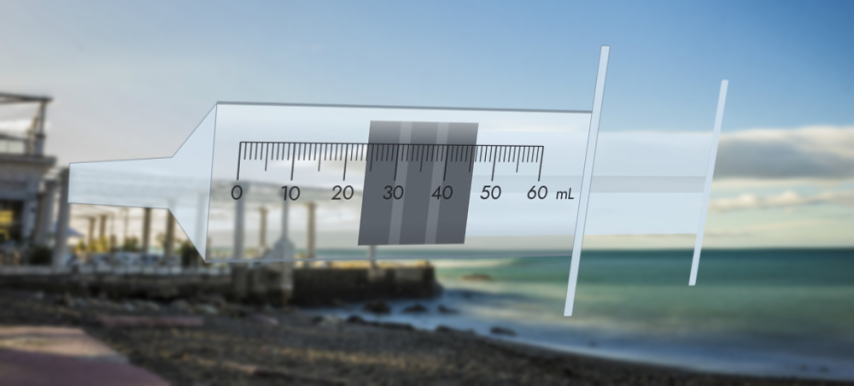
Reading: 24 mL
